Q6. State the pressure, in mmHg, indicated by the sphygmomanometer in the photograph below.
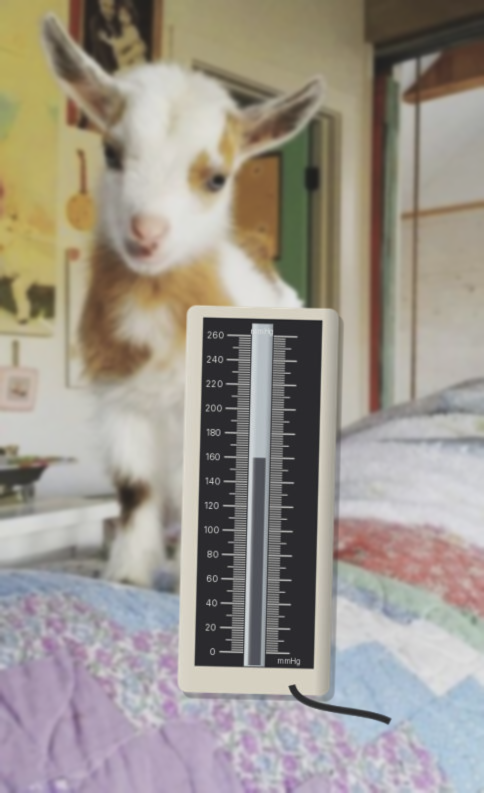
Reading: 160 mmHg
